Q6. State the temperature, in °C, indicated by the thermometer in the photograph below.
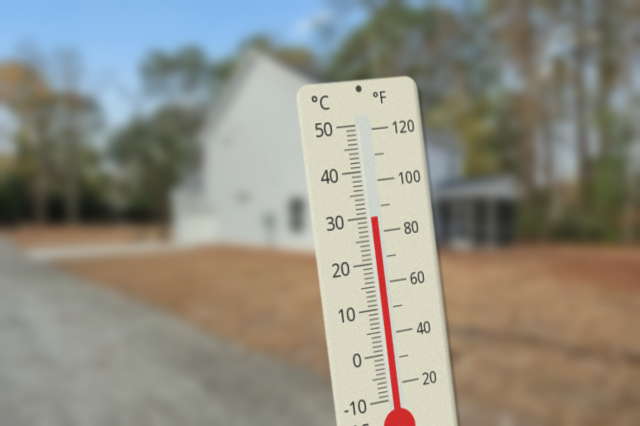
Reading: 30 °C
